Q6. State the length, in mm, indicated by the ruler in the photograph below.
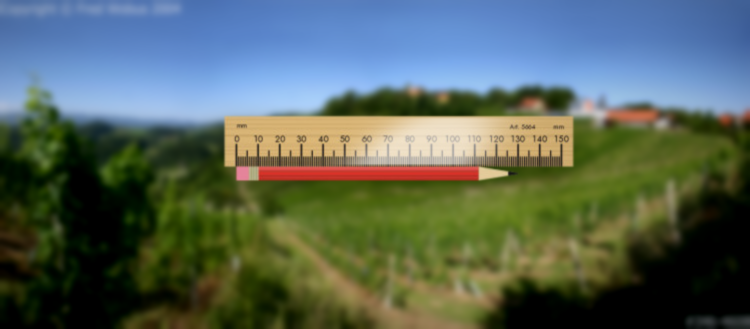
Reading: 130 mm
